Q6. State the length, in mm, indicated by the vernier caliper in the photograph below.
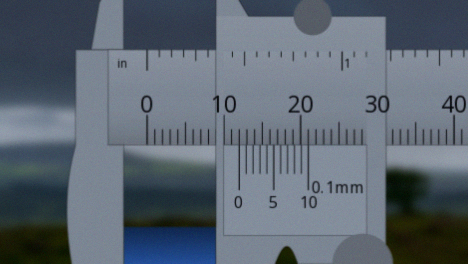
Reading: 12.0 mm
